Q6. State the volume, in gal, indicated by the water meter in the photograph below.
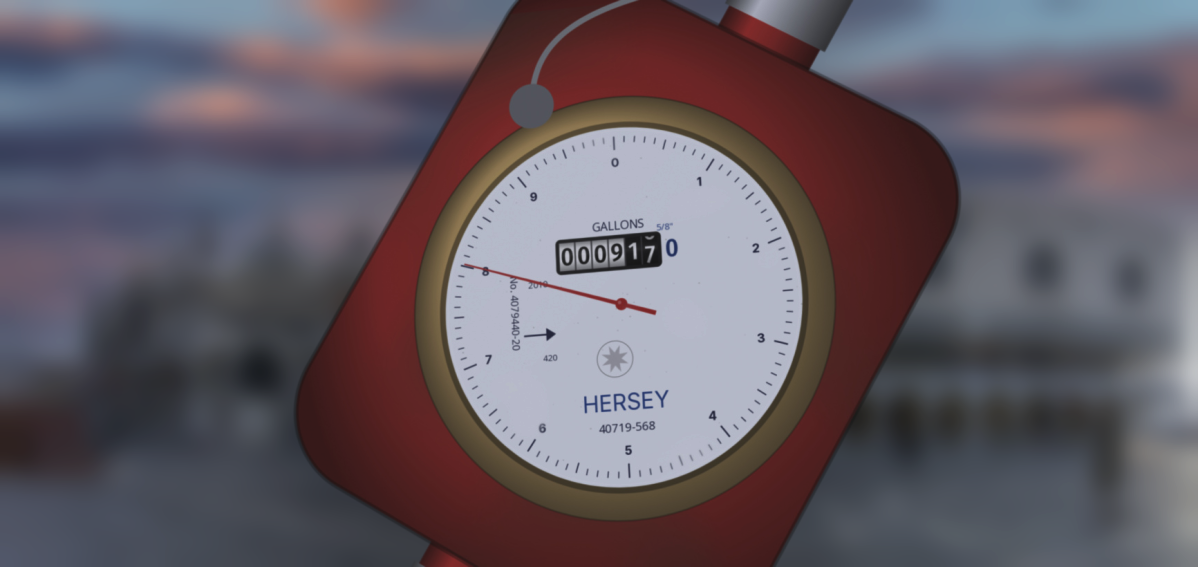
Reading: 9168.0 gal
